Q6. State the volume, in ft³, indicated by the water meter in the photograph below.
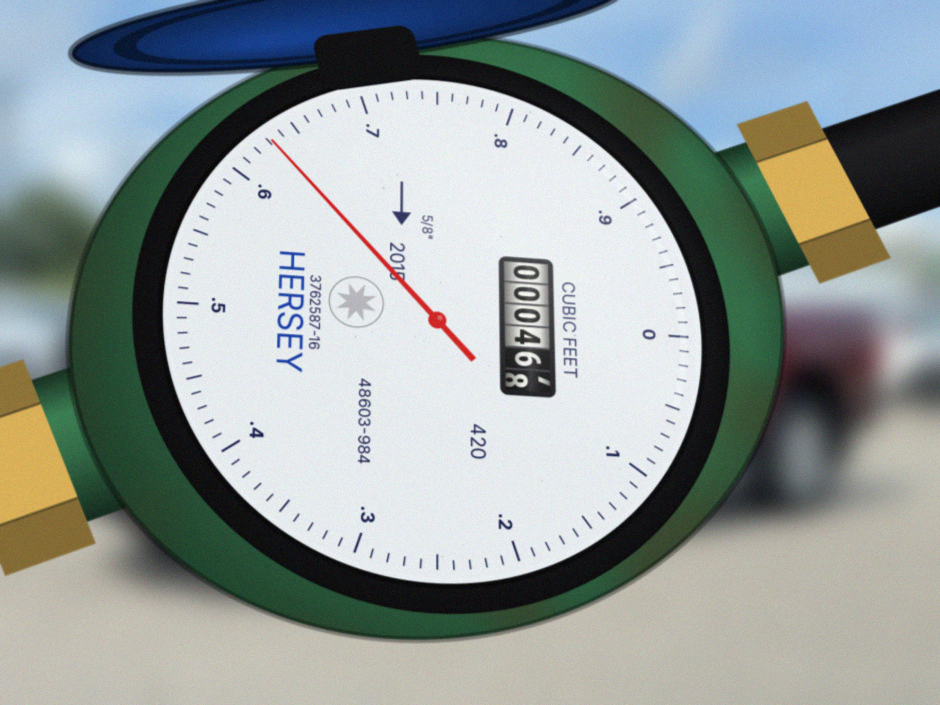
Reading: 467.63 ft³
